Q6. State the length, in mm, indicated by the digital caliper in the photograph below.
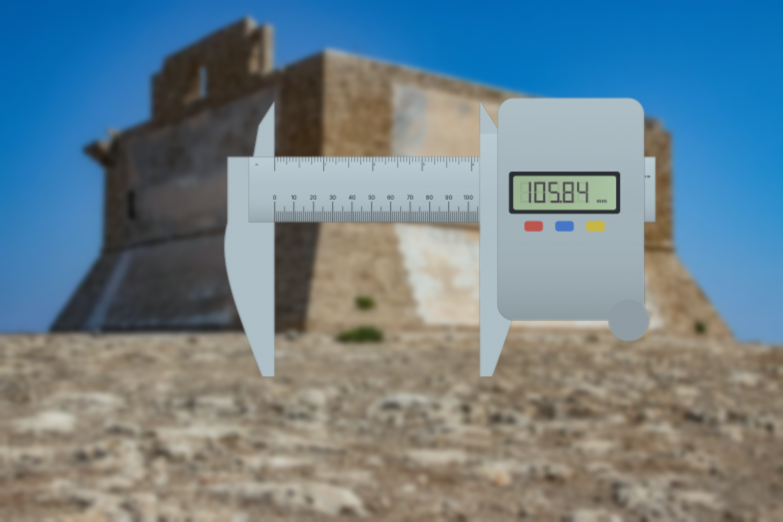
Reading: 105.84 mm
